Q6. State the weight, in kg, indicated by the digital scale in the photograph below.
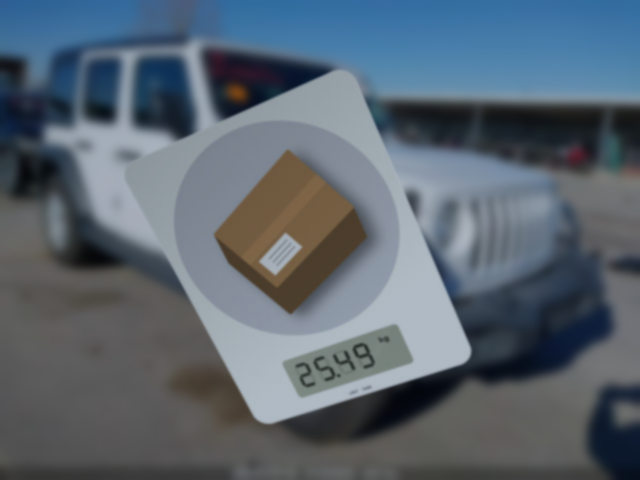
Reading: 25.49 kg
